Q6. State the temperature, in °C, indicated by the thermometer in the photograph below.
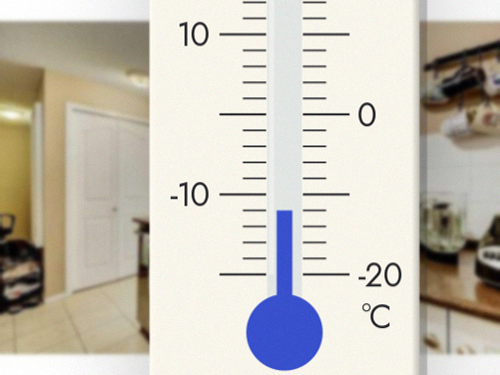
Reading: -12 °C
